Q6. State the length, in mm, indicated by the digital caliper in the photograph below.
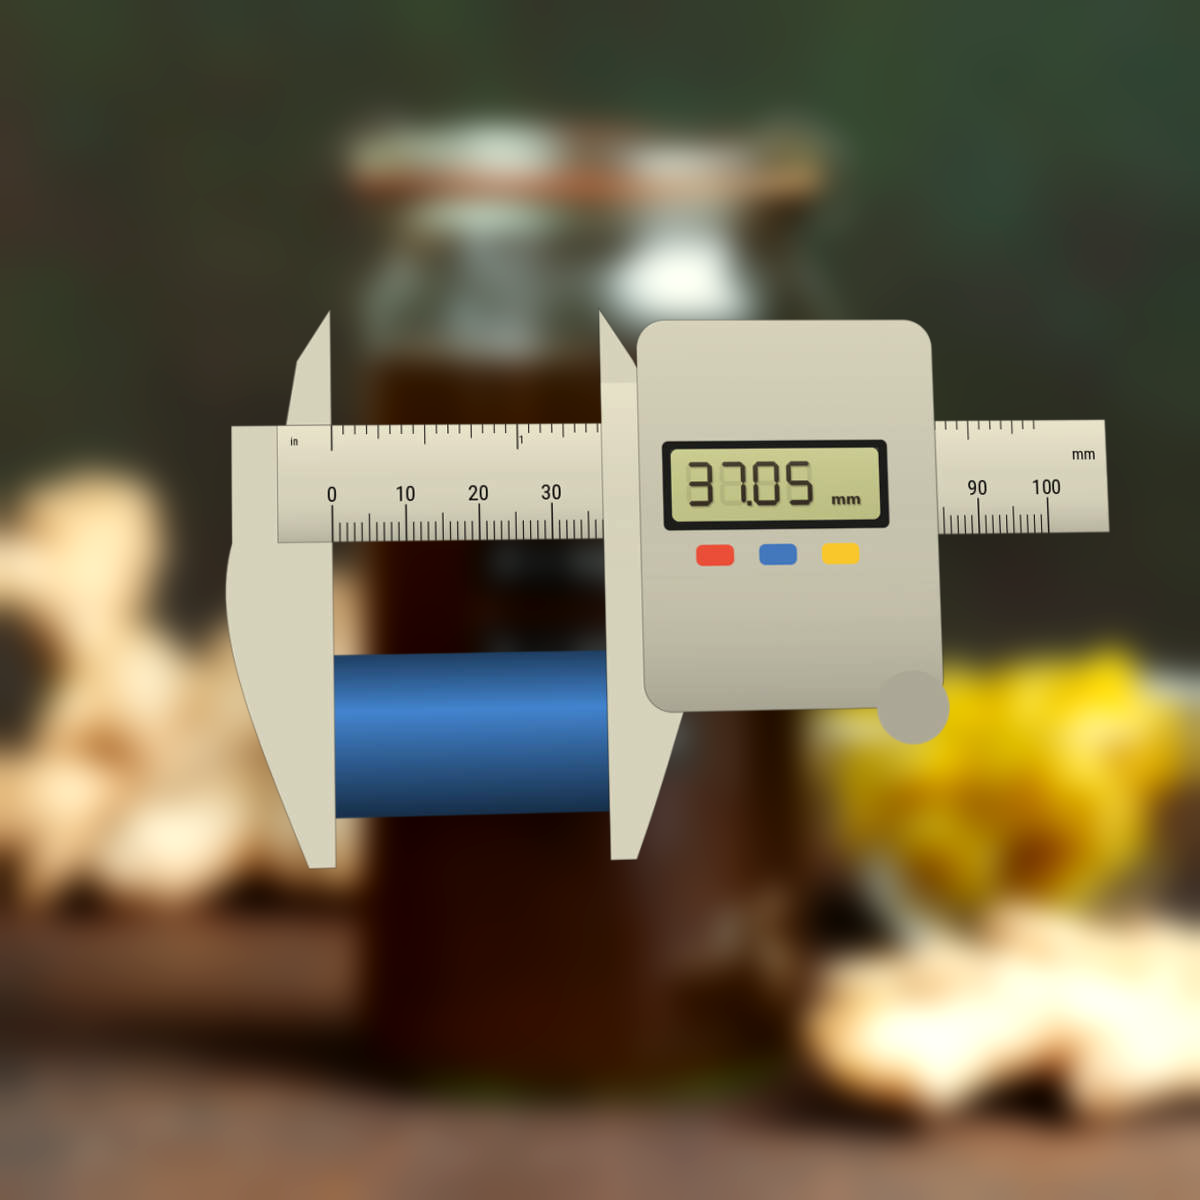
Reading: 37.05 mm
